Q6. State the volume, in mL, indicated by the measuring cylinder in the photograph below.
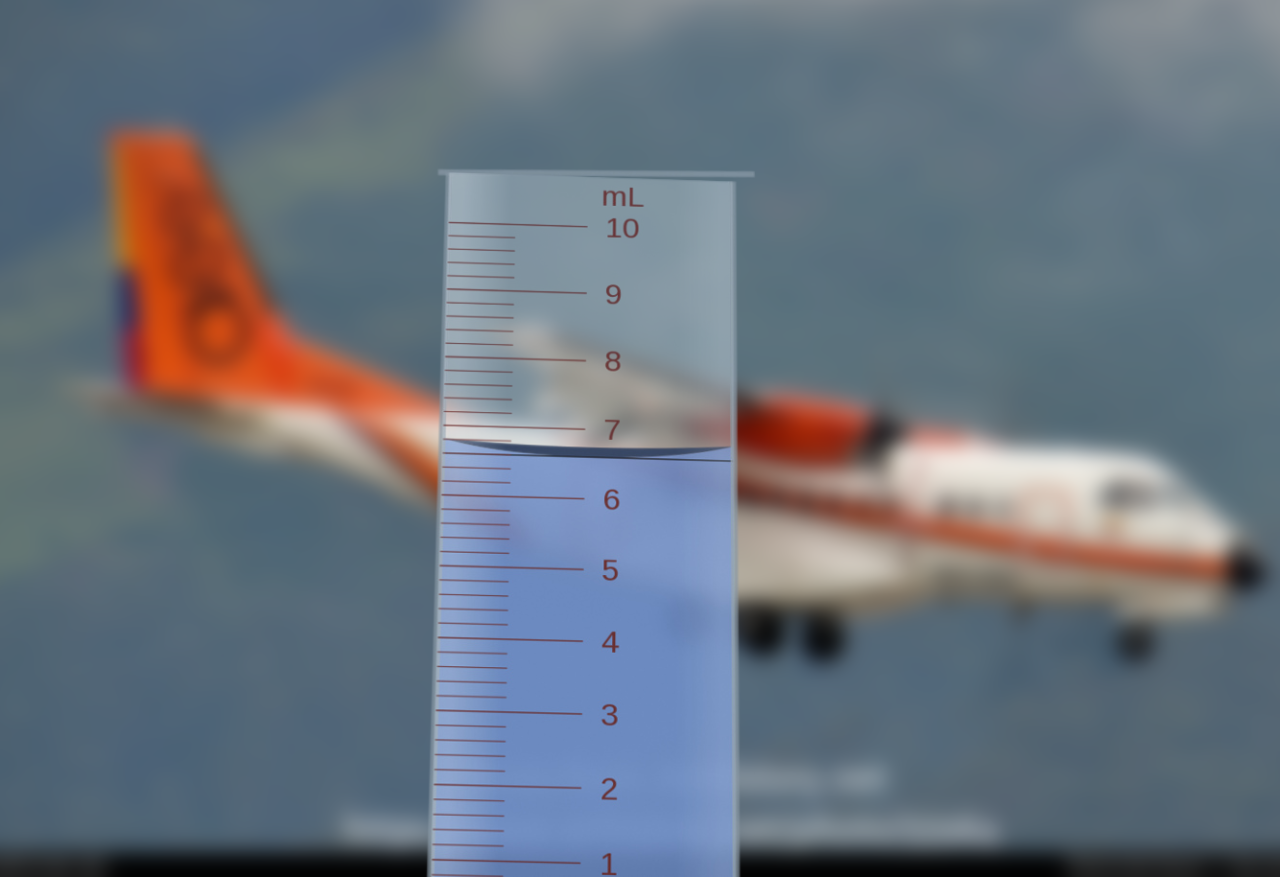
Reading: 6.6 mL
